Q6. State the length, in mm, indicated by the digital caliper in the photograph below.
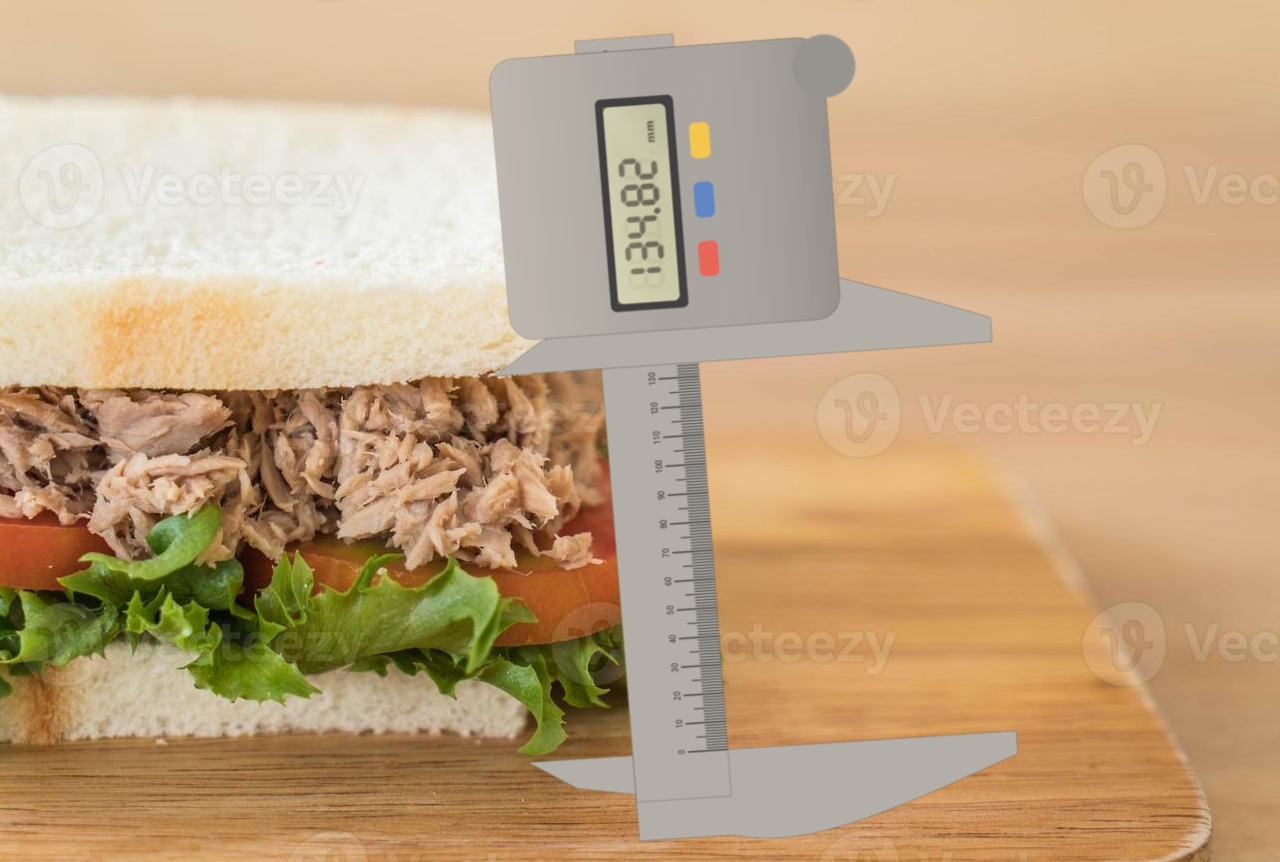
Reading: 134.82 mm
